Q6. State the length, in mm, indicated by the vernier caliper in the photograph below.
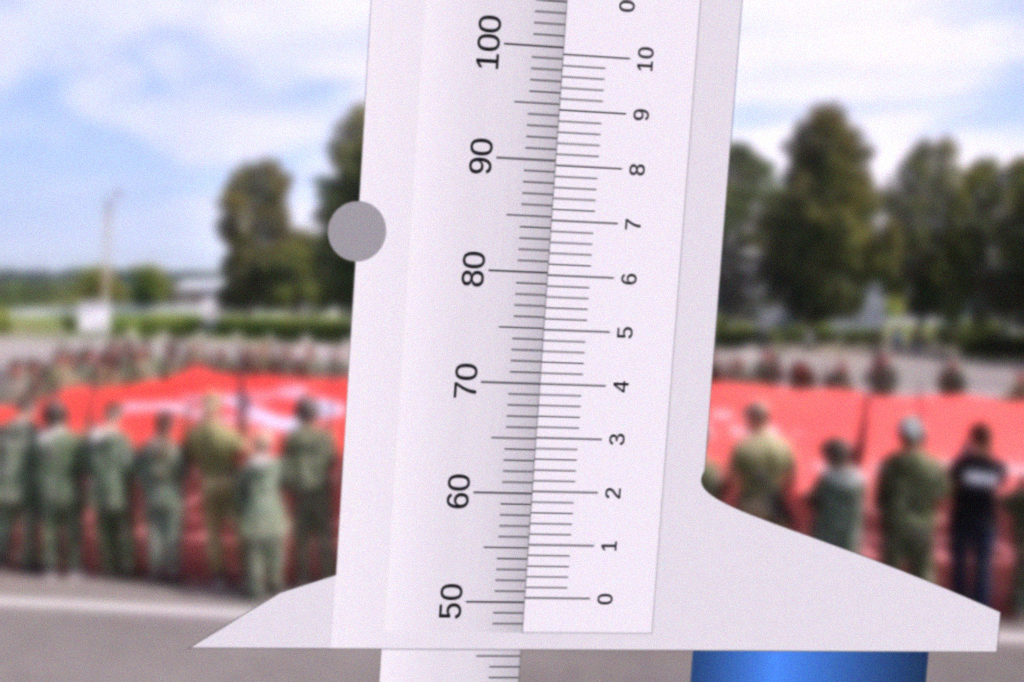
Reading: 50.4 mm
